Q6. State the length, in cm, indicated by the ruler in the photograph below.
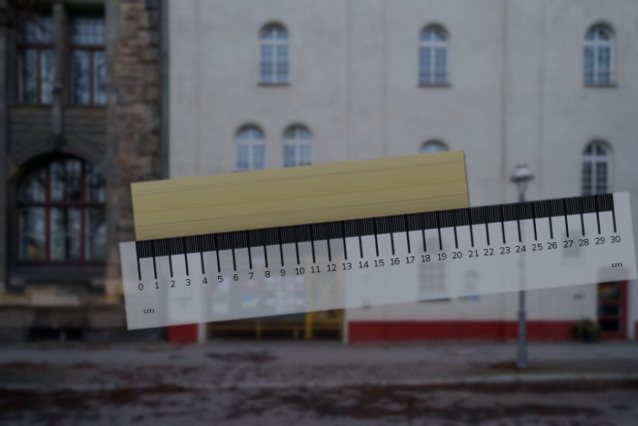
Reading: 21 cm
